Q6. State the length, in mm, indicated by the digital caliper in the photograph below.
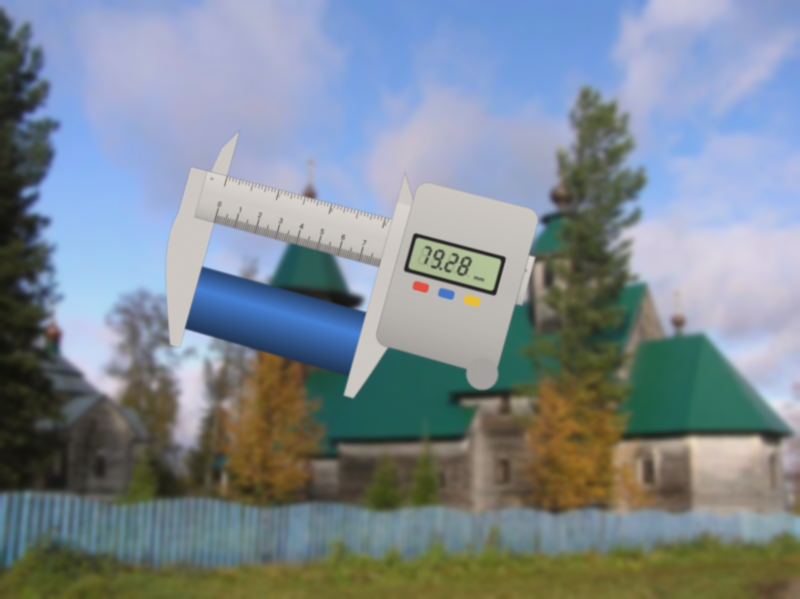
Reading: 79.28 mm
